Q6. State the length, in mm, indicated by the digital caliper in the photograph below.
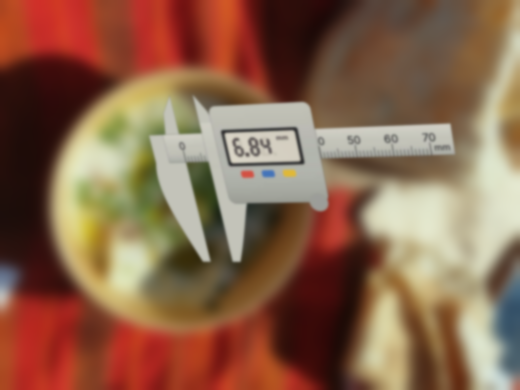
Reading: 6.84 mm
